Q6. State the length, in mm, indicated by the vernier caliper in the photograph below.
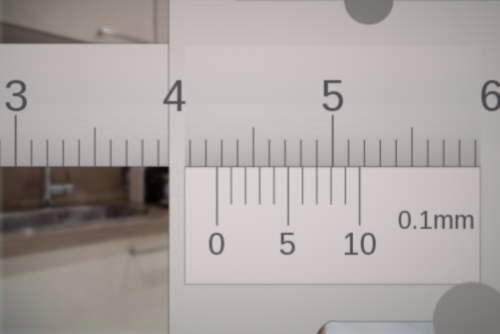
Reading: 42.7 mm
